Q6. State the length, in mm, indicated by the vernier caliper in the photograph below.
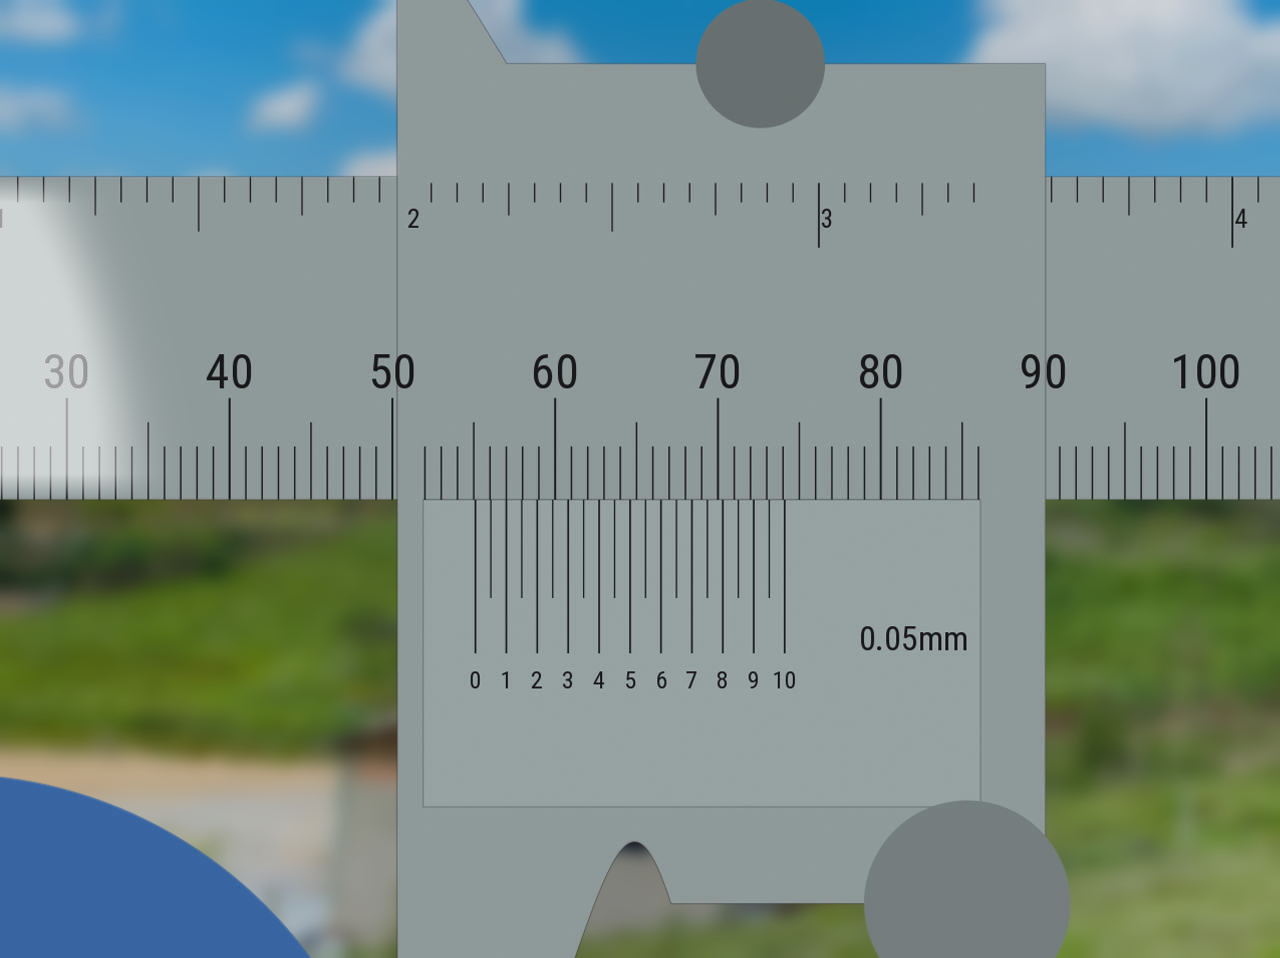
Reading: 55.1 mm
